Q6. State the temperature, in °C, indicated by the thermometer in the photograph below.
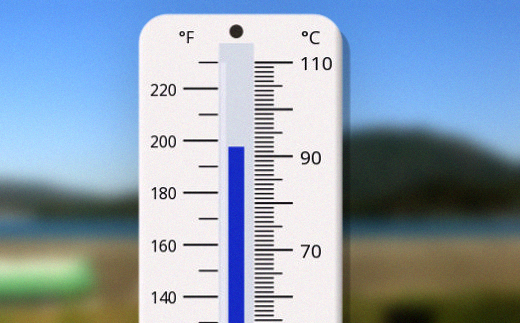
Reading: 92 °C
